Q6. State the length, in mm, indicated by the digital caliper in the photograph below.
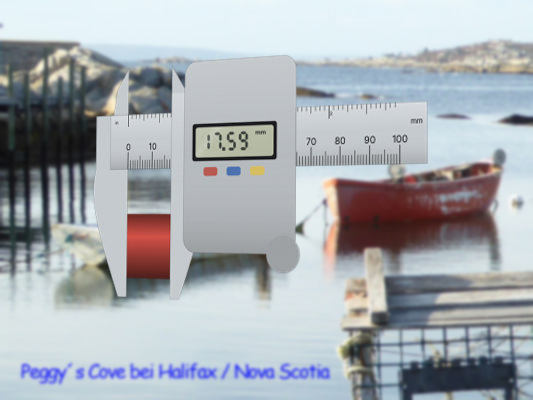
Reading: 17.59 mm
